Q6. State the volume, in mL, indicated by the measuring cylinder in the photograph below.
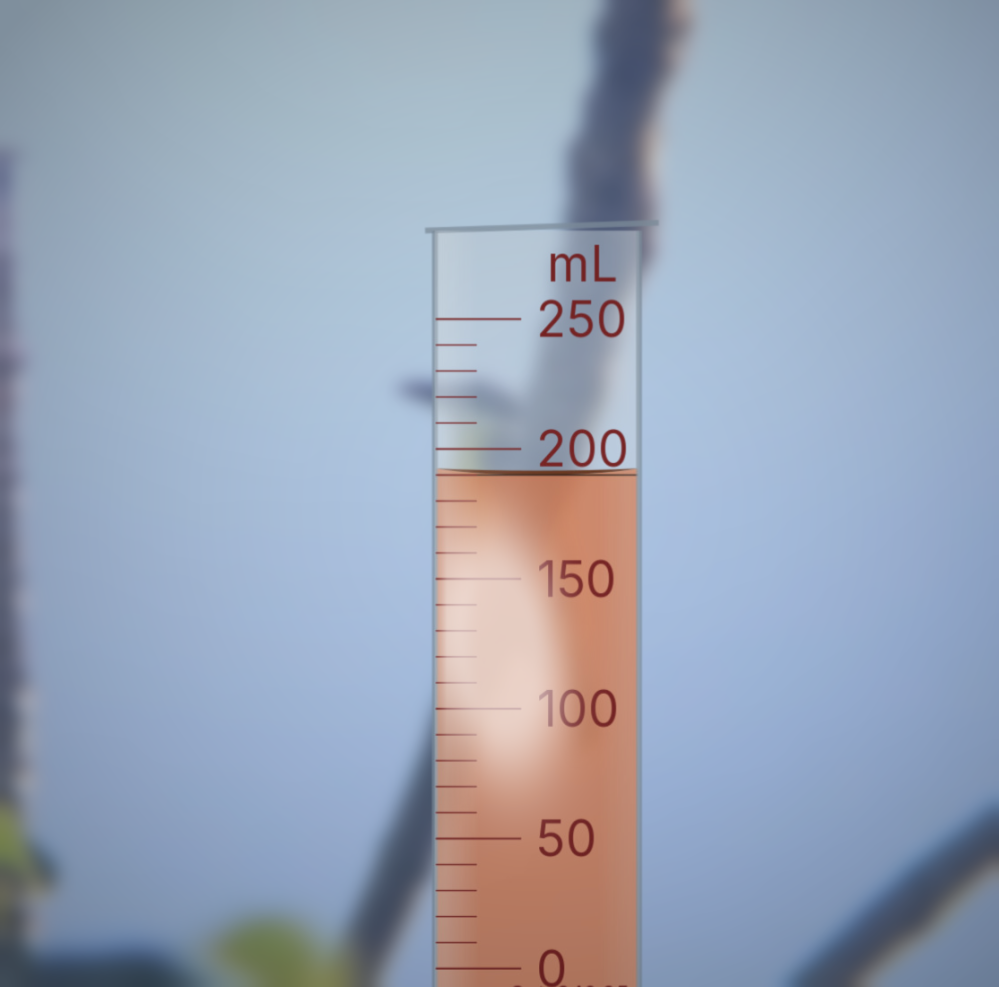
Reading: 190 mL
